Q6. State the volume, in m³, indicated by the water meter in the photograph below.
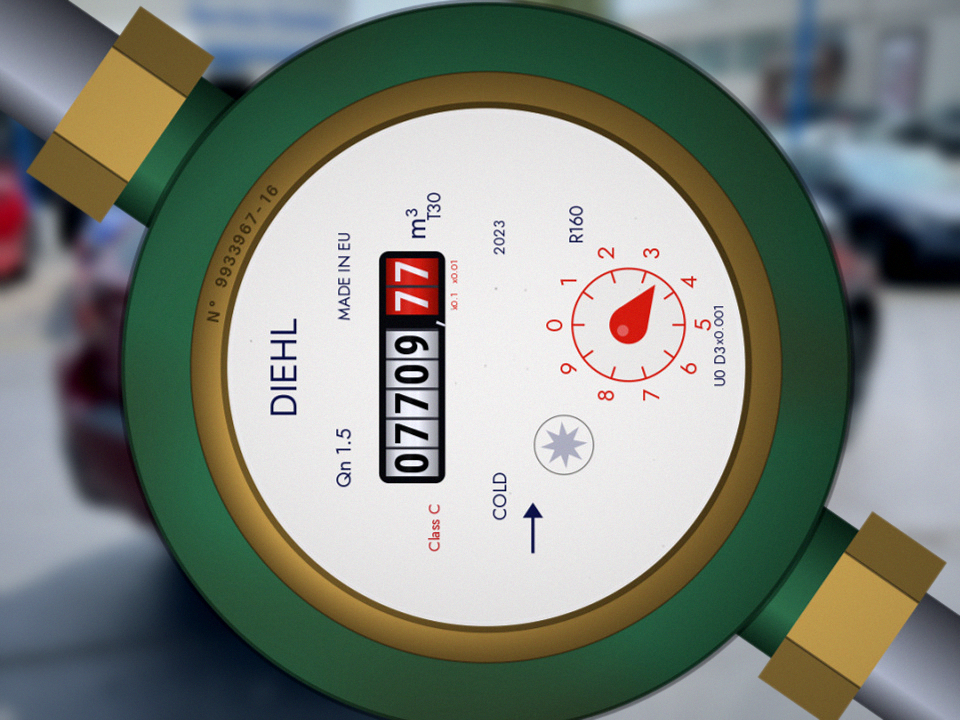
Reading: 7709.773 m³
